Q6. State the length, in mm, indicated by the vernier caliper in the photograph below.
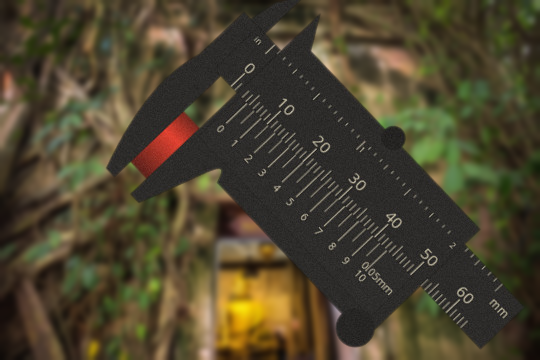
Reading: 4.5 mm
